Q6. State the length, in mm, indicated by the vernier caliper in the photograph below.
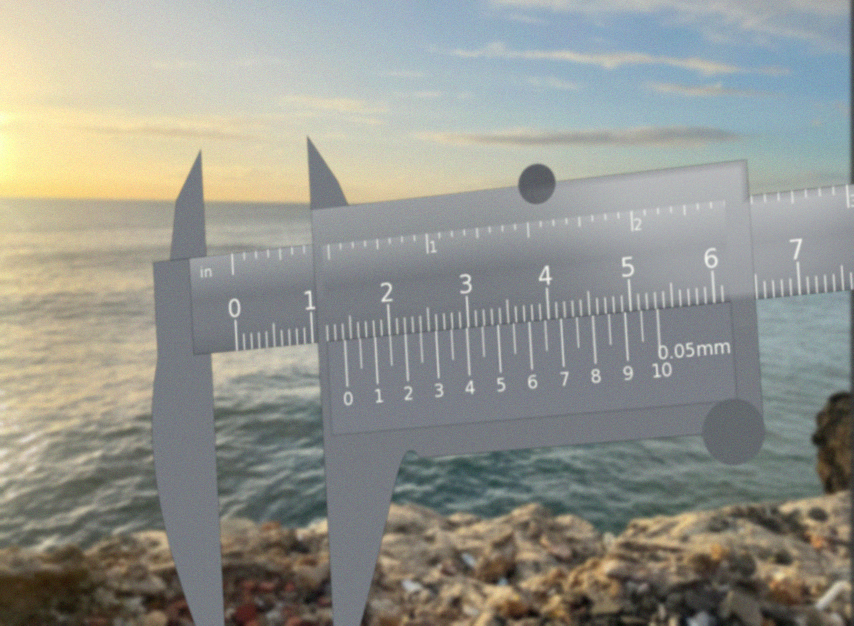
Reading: 14.2 mm
